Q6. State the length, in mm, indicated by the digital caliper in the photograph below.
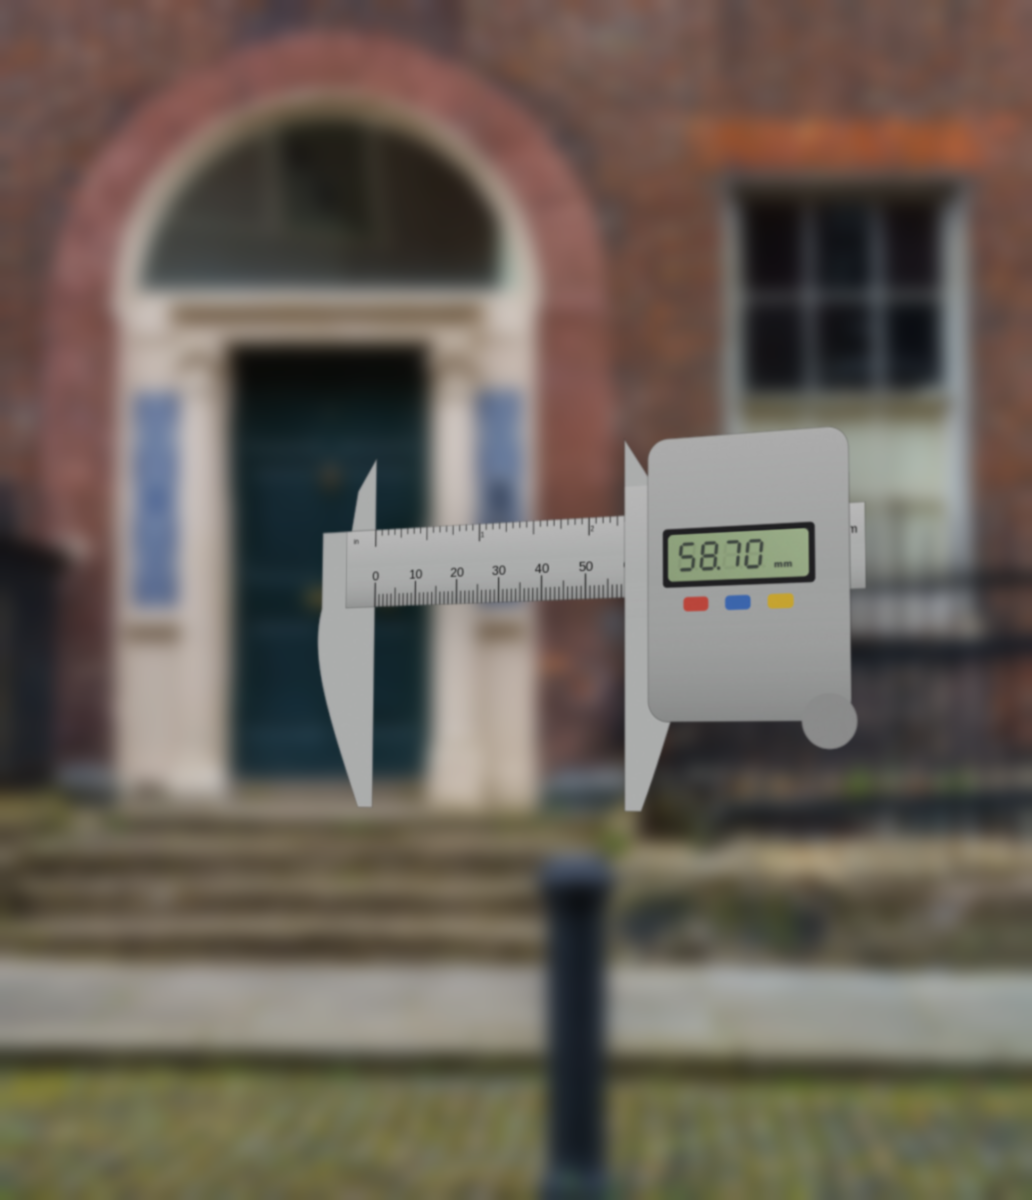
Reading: 58.70 mm
